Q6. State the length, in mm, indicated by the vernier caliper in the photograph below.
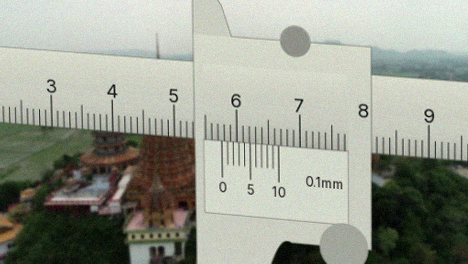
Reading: 57.6 mm
